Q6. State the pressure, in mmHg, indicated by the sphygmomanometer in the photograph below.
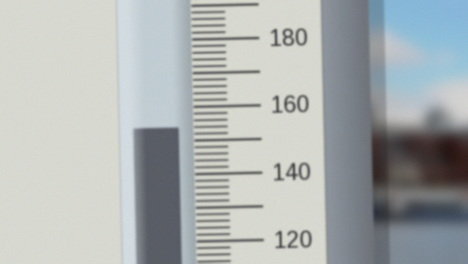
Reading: 154 mmHg
